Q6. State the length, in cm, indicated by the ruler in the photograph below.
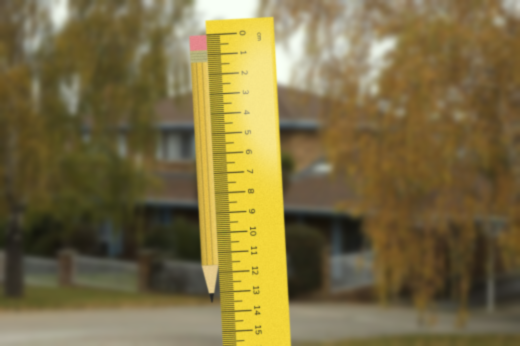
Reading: 13.5 cm
